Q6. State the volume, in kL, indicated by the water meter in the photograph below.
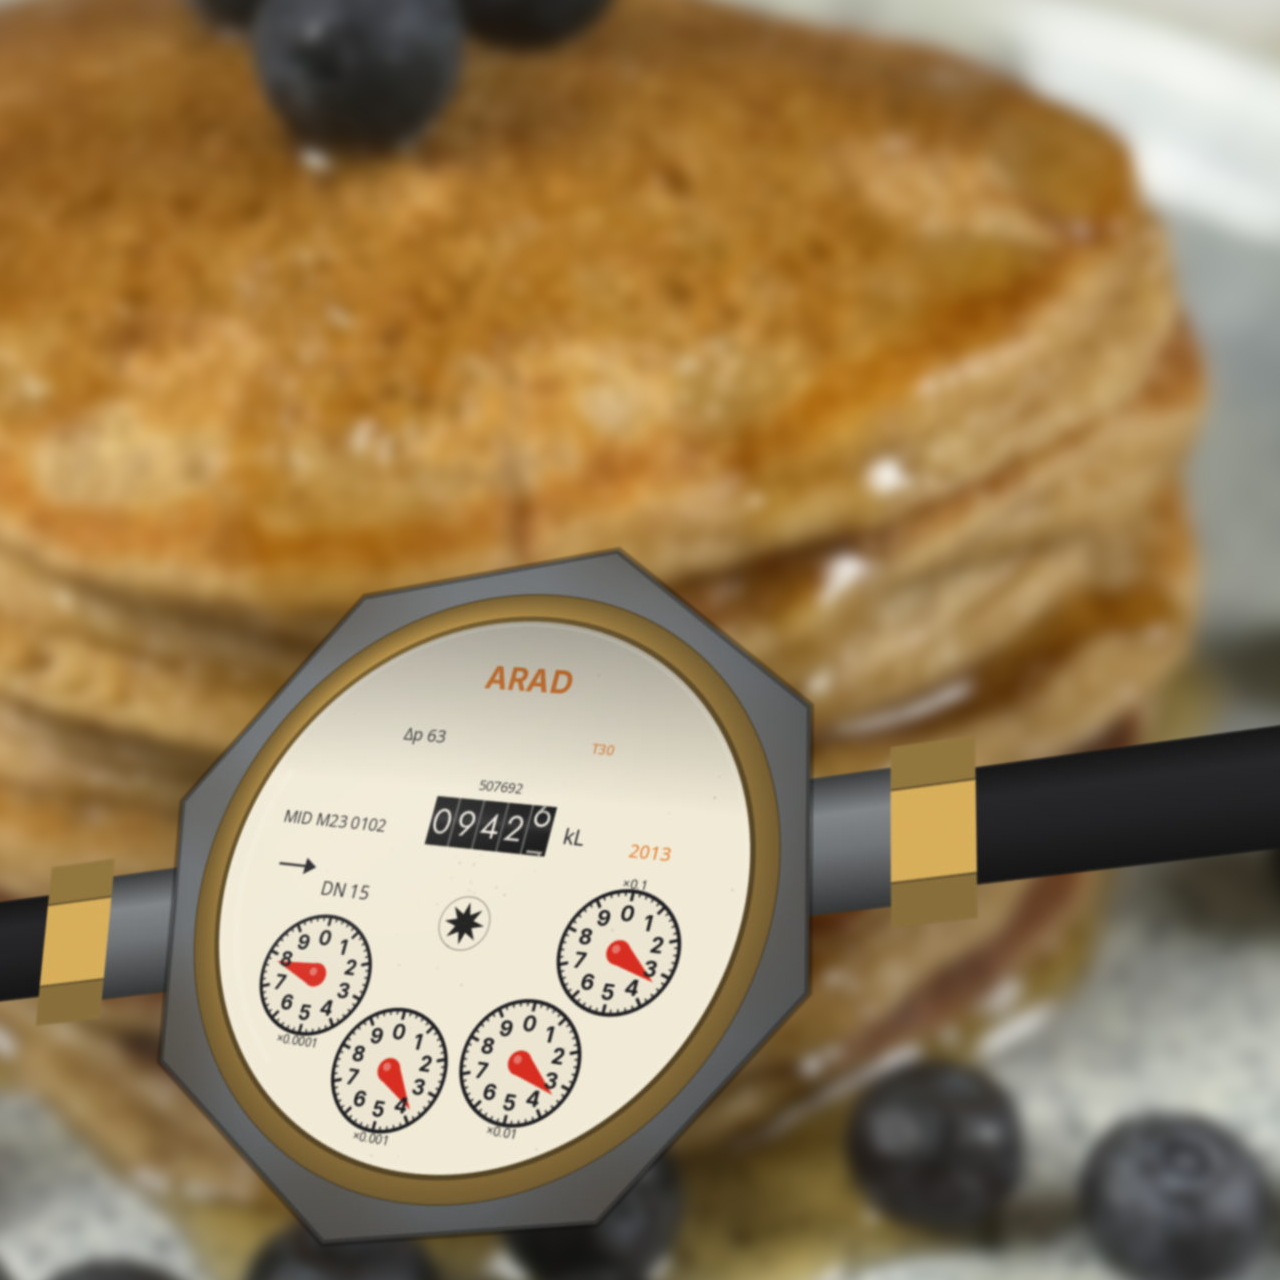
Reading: 9426.3337 kL
